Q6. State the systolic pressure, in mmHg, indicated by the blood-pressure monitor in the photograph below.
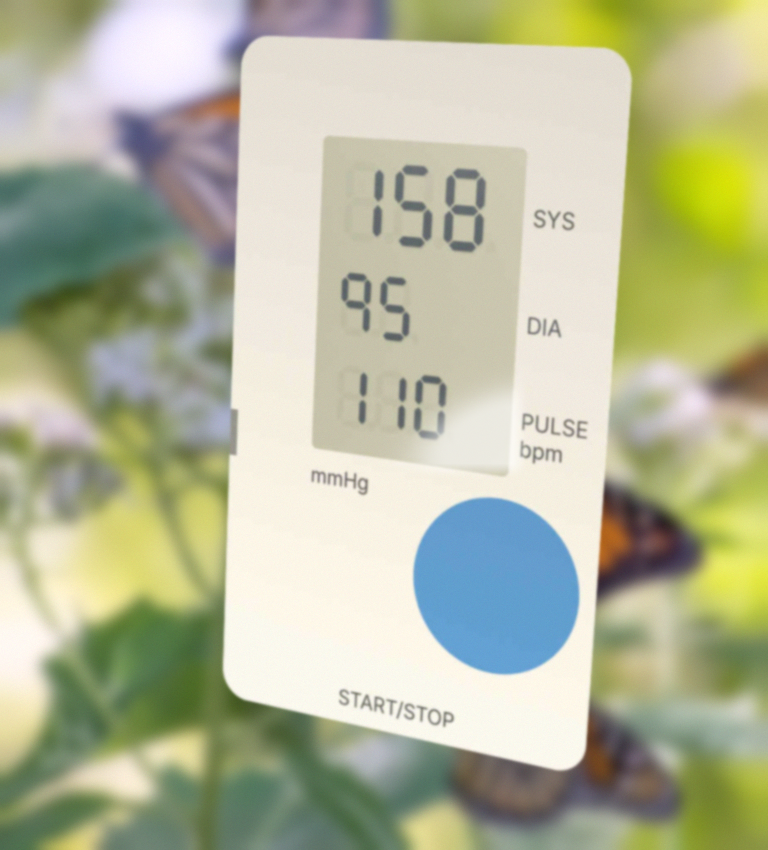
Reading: 158 mmHg
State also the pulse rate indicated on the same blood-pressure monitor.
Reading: 110 bpm
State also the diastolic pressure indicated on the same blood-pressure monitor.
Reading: 95 mmHg
